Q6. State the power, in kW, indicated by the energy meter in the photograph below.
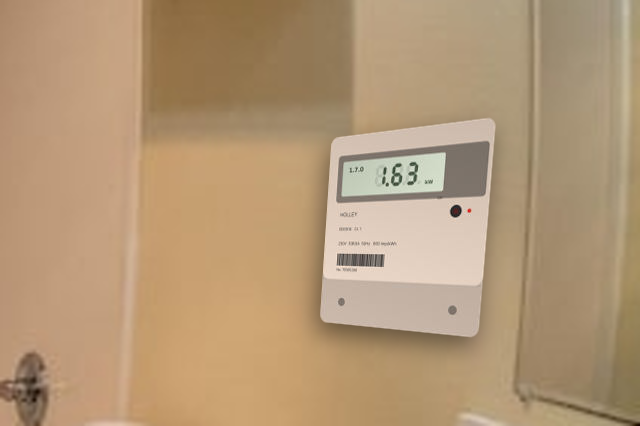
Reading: 1.63 kW
